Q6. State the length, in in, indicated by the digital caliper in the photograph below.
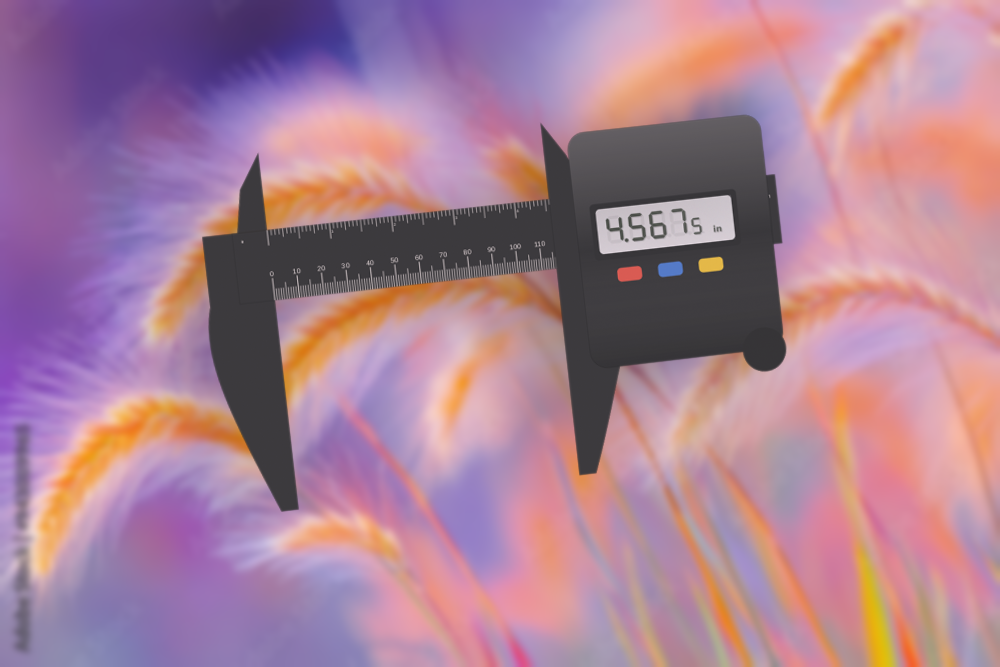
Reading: 4.5675 in
